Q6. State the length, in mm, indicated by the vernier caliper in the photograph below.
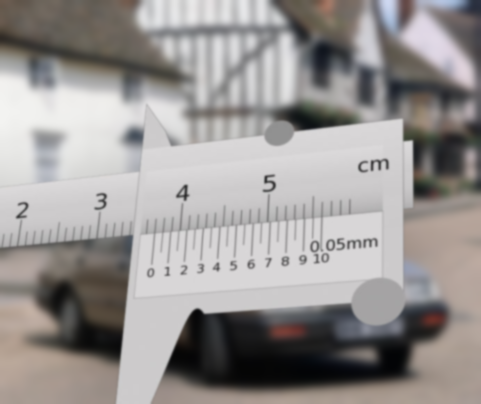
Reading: 37.0 mm
